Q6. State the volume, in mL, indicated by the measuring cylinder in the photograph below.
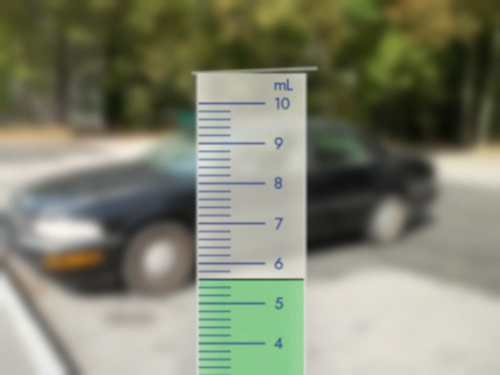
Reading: 5.6 mL
